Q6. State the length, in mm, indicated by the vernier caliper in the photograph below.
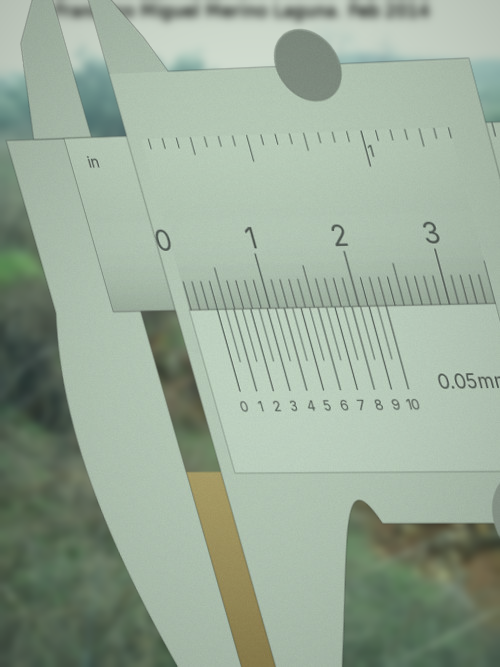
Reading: 4.0 mm
